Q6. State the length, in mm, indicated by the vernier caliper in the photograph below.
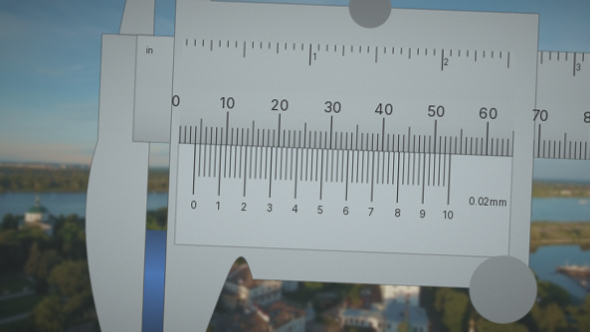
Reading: 4.0 mm
